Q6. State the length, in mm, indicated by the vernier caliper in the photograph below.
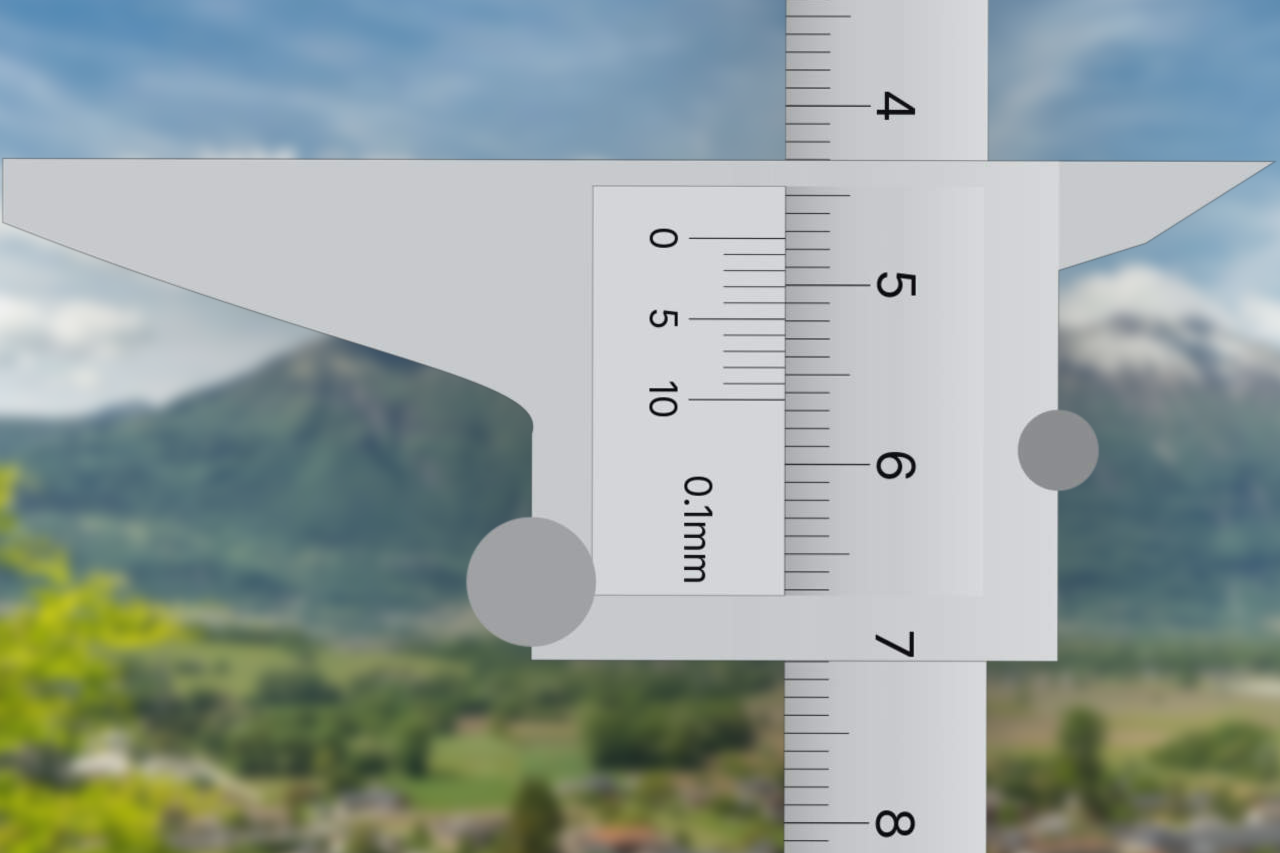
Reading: 47.4 mm
